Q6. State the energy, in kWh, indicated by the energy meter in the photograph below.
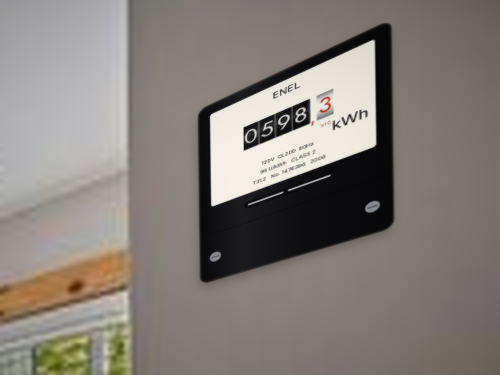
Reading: 598.3 kWh
